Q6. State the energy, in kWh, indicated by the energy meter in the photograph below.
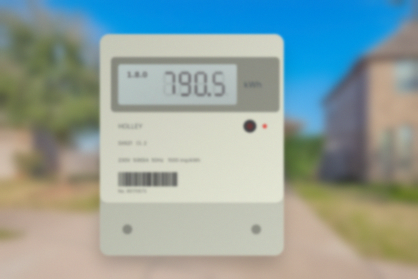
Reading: 790.5 kWh
